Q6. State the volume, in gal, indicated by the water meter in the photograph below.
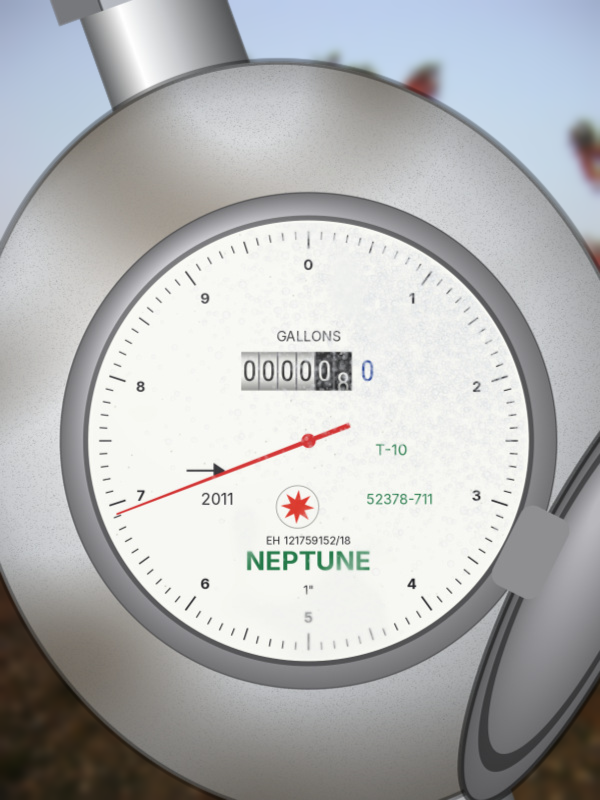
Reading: 76.9 gal
